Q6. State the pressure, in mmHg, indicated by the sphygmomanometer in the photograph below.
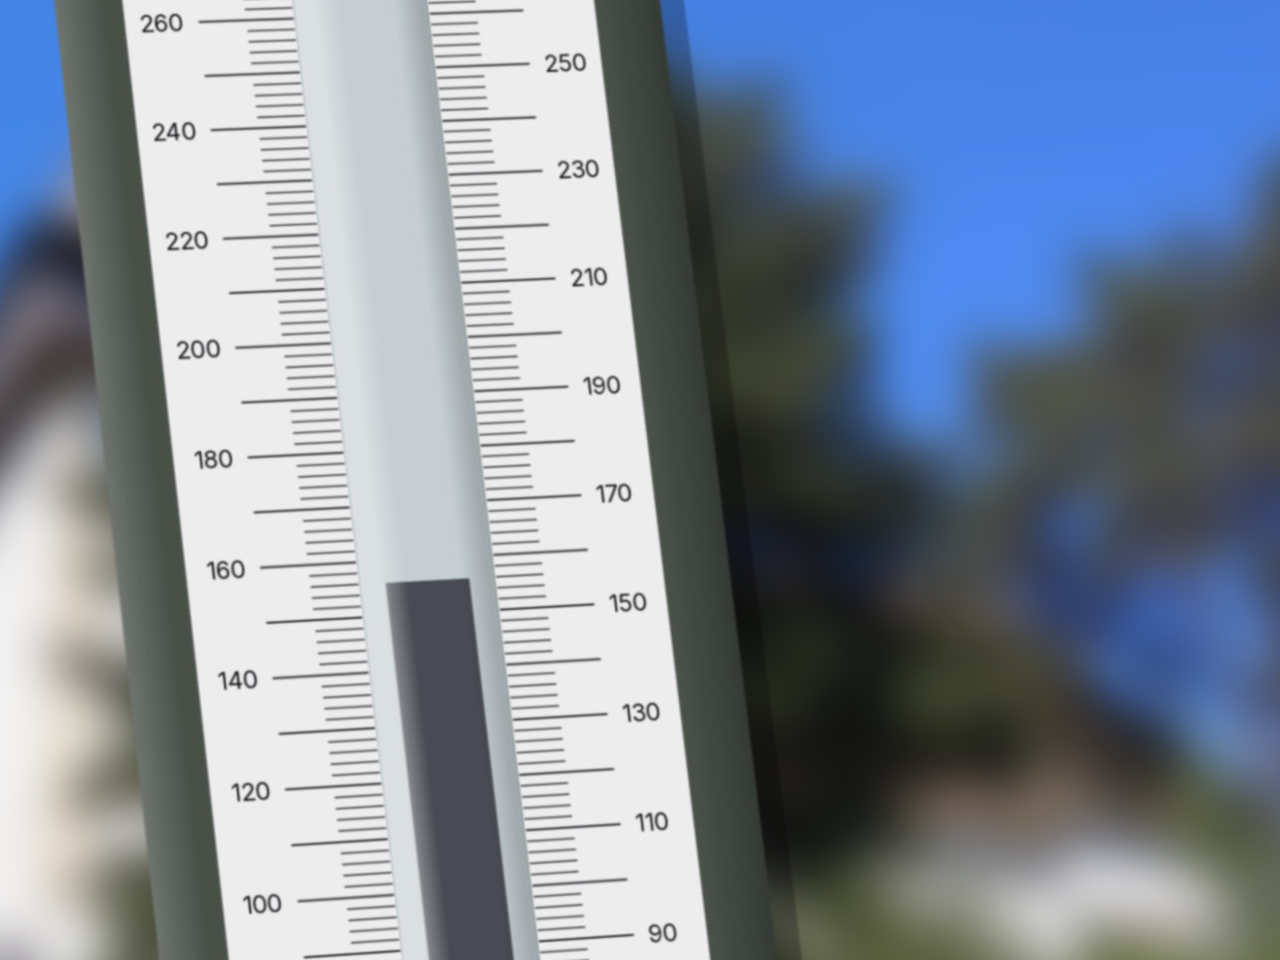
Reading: 156 mmHg
